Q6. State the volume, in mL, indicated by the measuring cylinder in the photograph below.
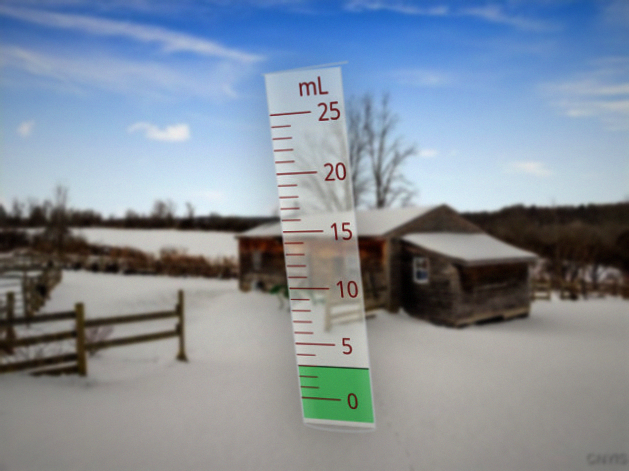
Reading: 3 mL
